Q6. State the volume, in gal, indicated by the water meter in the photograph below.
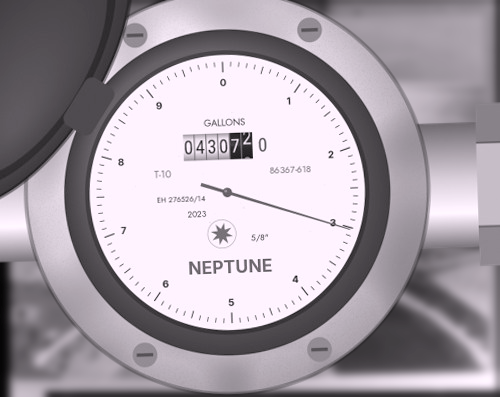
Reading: 430723.0 gal
